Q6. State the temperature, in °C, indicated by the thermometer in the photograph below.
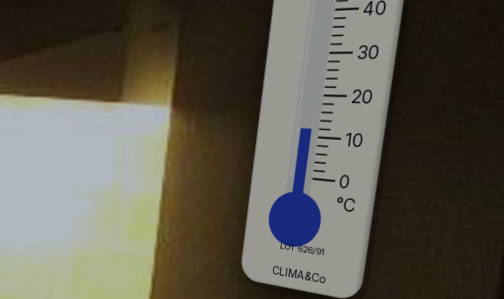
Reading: 12 °C
